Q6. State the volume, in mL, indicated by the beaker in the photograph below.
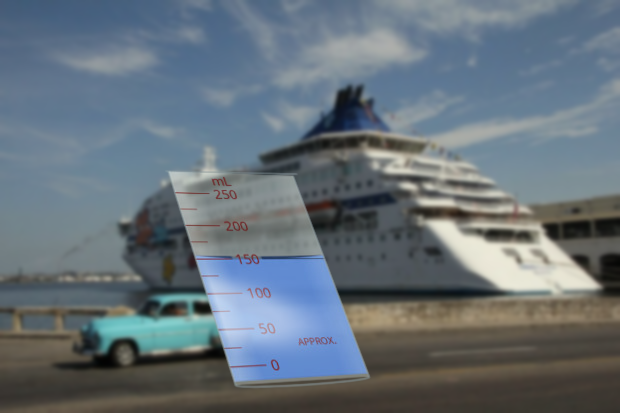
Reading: 150 mL
